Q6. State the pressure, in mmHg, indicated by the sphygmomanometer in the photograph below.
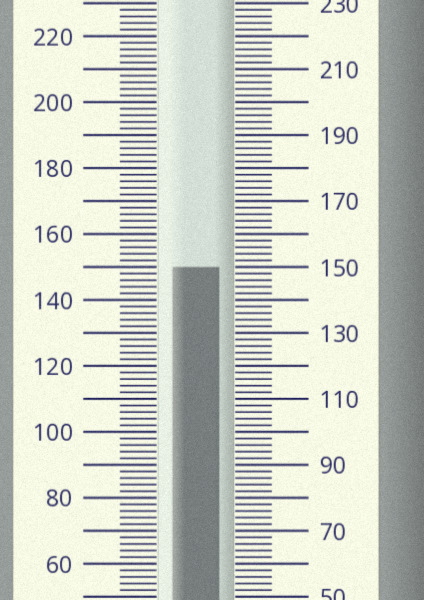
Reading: 150 mmHg
